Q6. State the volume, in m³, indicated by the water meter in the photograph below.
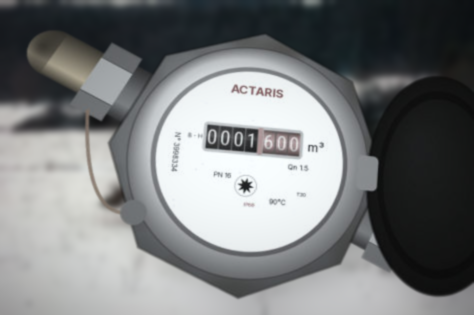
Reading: 1.600 m³
